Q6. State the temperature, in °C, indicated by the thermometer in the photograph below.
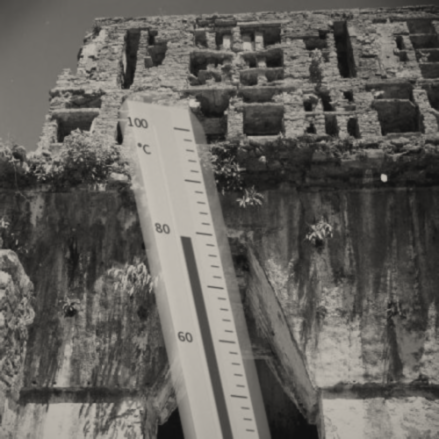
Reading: 79 °C
